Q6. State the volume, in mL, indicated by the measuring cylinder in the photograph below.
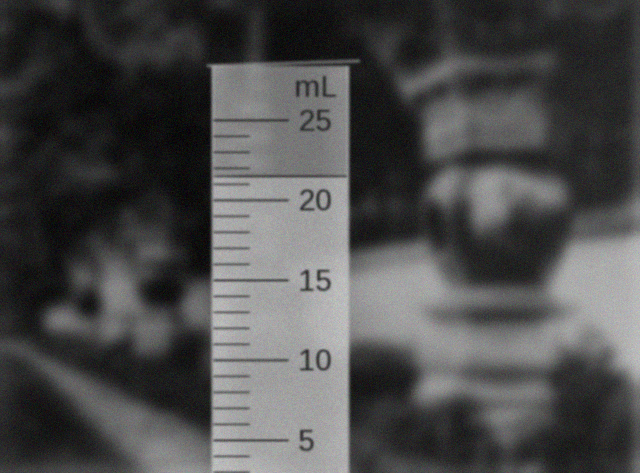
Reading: 21.5 mL
